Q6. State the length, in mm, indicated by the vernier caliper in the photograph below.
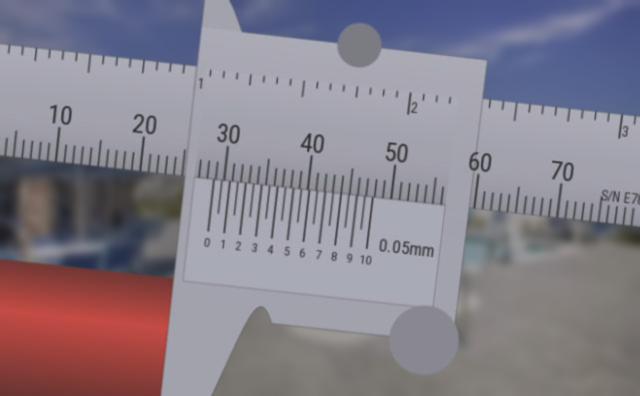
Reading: 28.8 mm
